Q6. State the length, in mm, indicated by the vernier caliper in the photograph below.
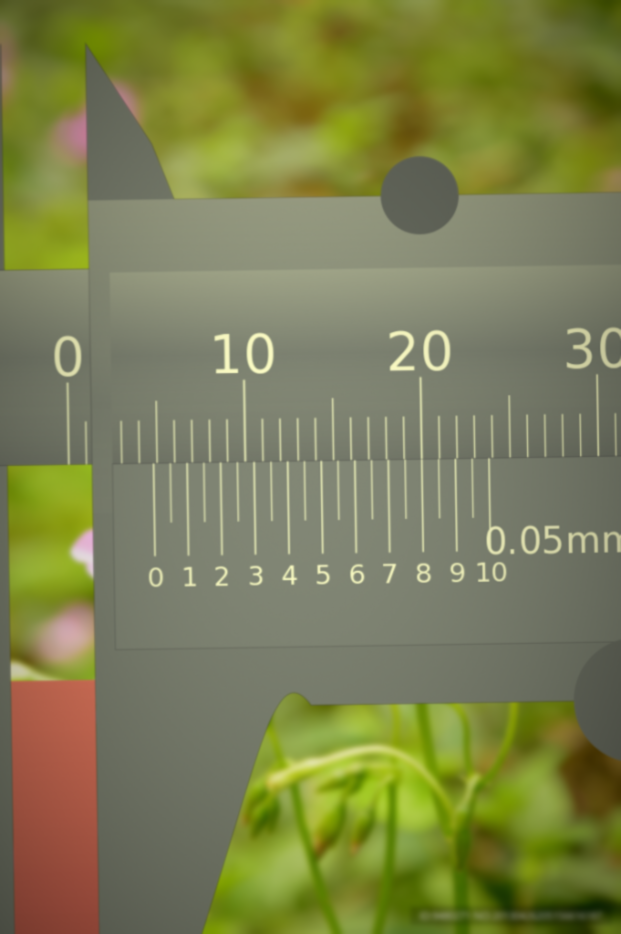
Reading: 4.8 mm
